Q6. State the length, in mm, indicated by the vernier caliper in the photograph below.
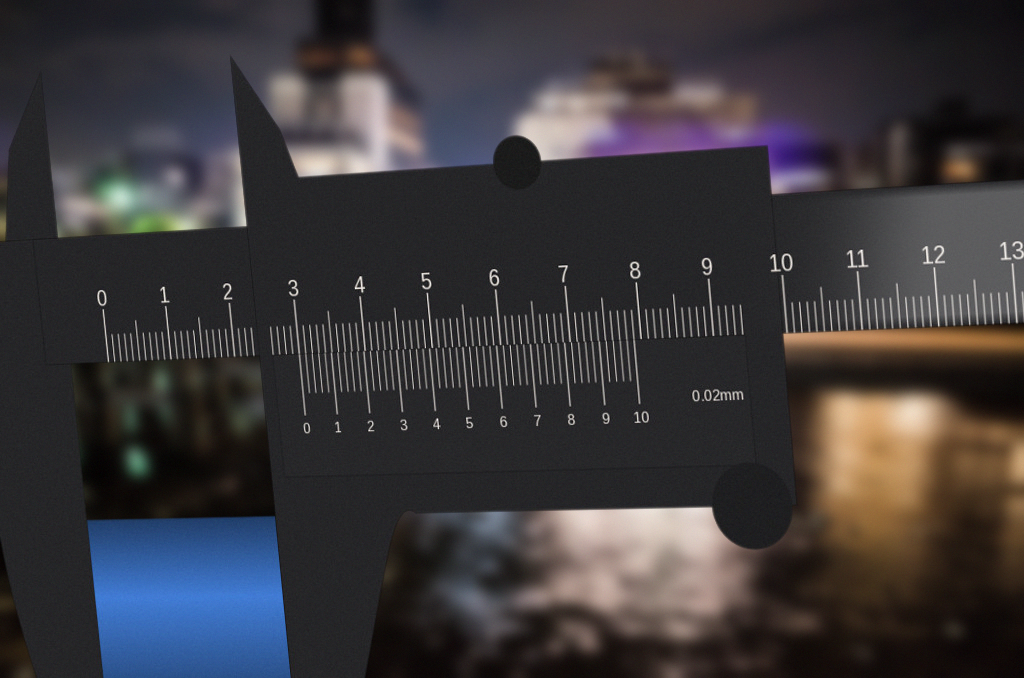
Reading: 30.0 mm
